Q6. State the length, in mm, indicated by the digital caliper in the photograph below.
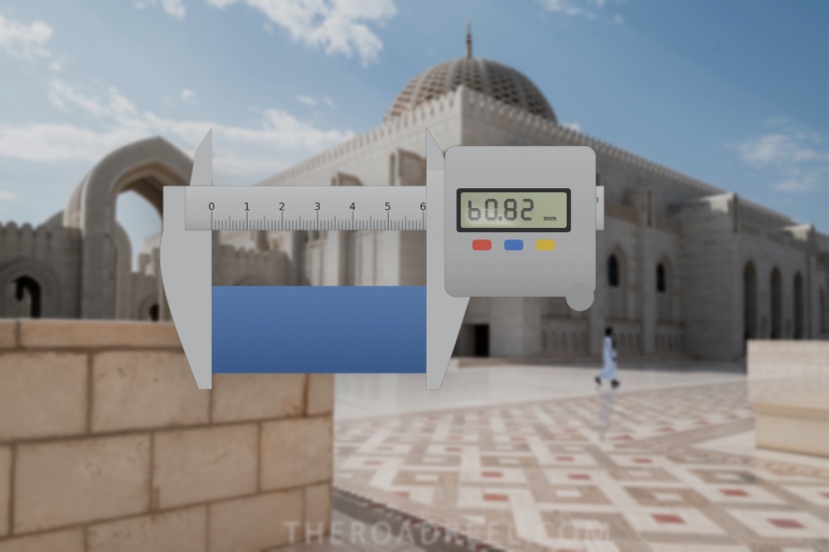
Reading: 60.82 mm
